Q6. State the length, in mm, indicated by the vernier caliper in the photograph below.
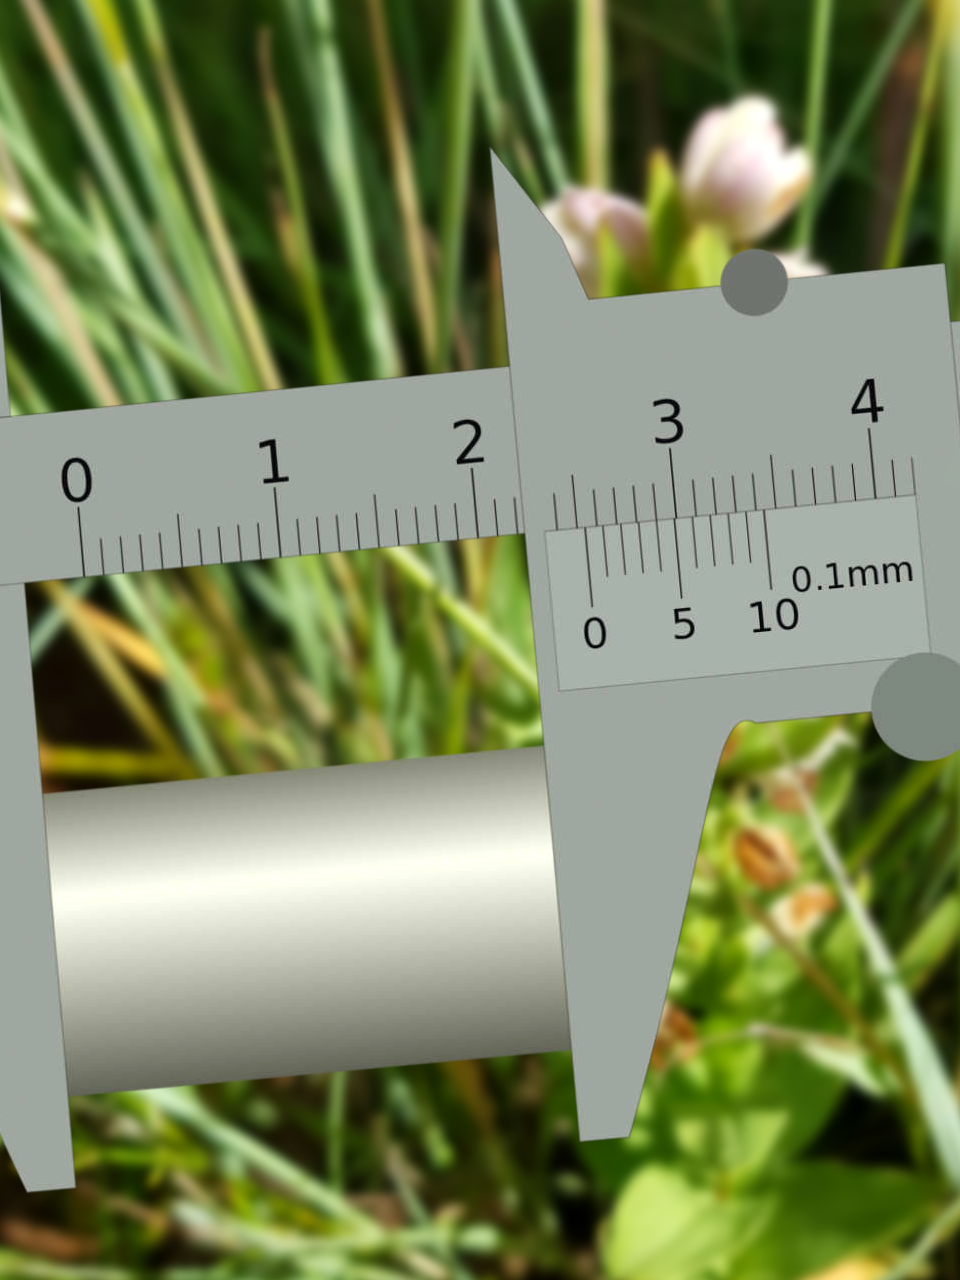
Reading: 25.4 mm
